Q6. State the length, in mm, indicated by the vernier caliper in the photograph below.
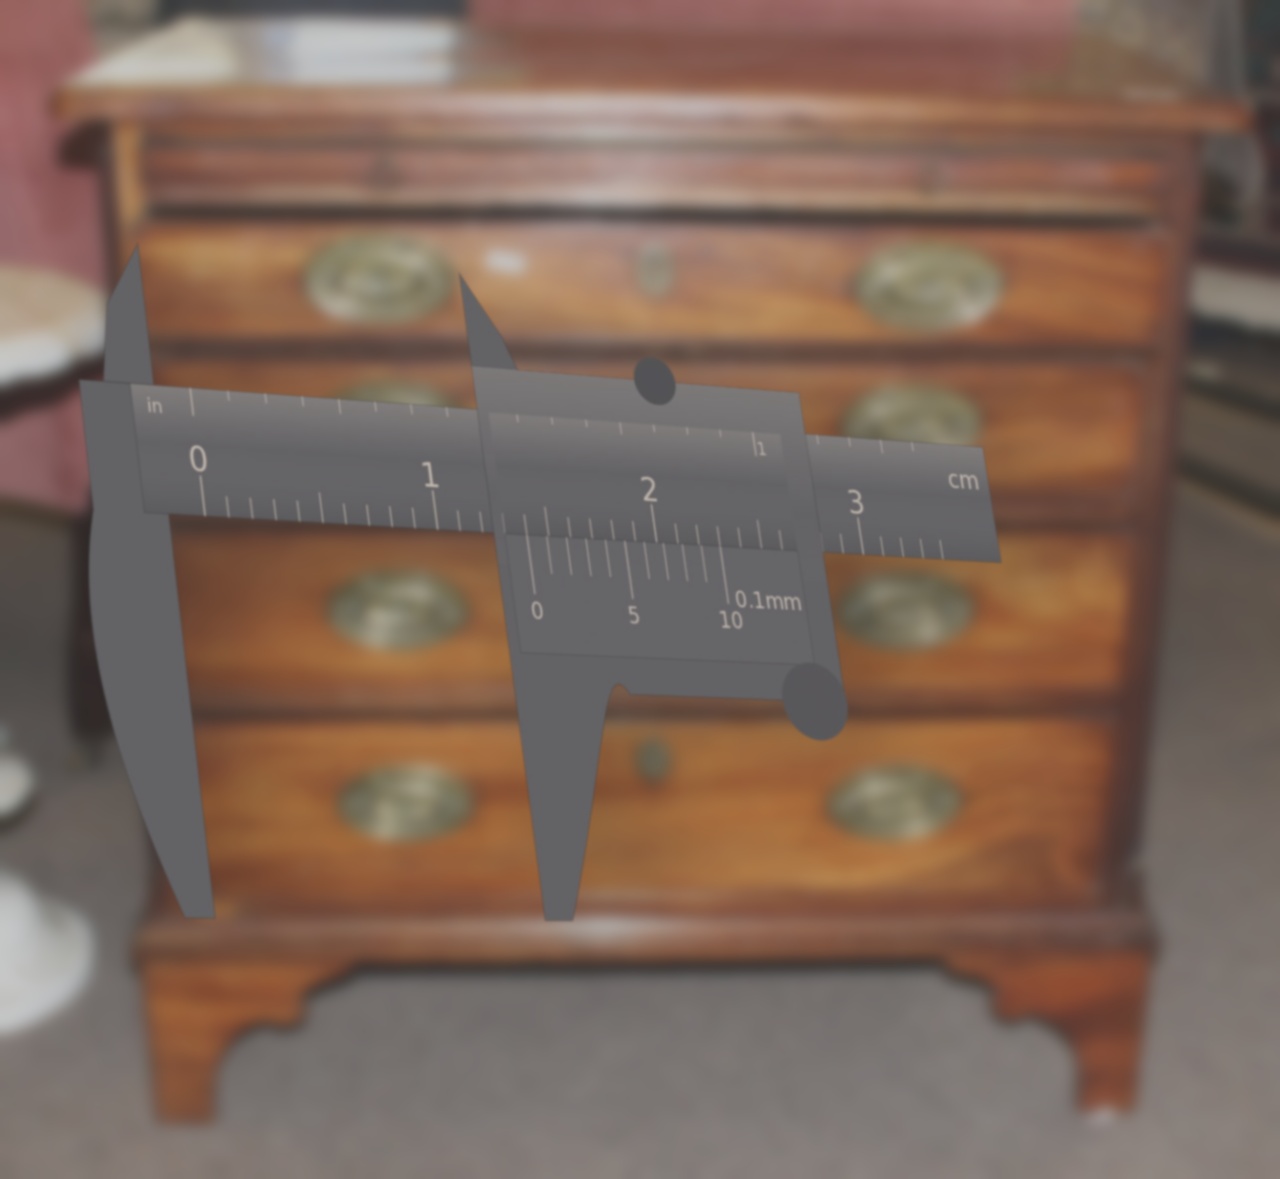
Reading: 14.0 mm
